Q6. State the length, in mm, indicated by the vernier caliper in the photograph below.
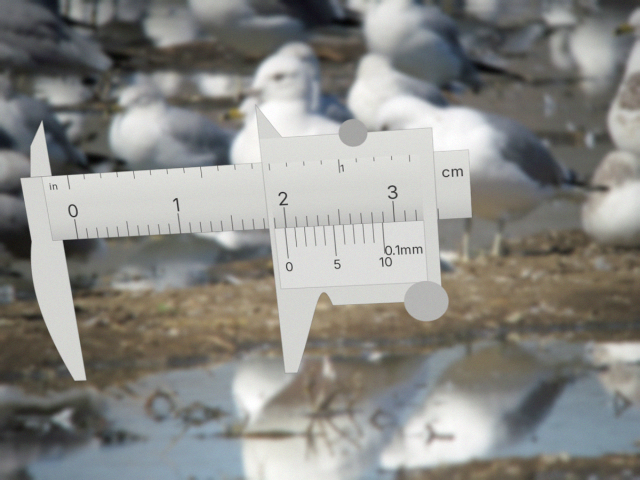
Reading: 19.9 mm
